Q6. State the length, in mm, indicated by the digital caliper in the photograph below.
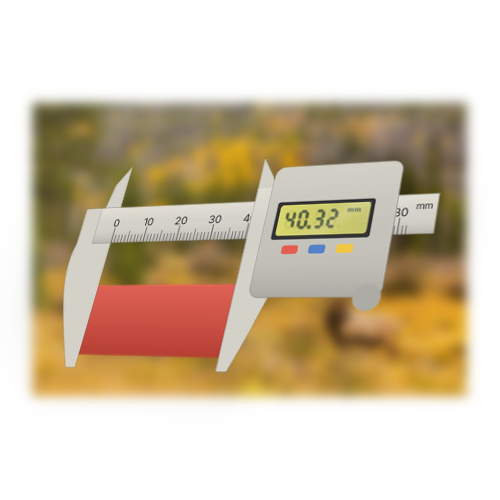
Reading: 40.32 mm
